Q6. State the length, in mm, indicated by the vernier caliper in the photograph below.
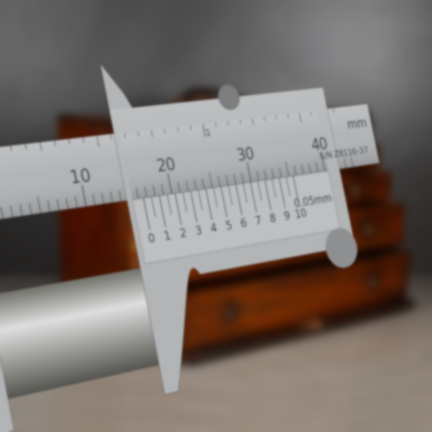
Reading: 16.6 mm
